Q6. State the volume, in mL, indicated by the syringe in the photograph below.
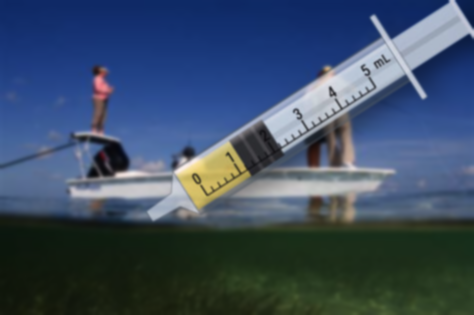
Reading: 1.2 mL
